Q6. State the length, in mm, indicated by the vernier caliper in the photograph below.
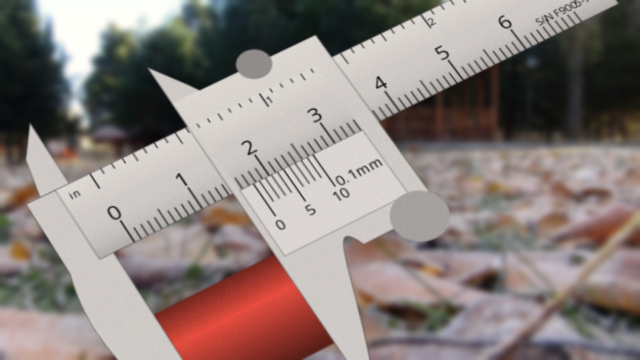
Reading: 17.6 mm
